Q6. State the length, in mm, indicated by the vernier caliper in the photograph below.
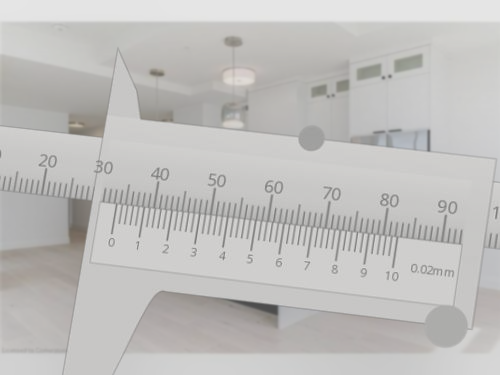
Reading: 33.4 mm
